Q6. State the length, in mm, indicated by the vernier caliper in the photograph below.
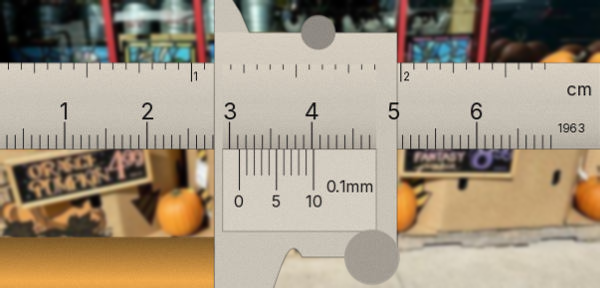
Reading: 31.2 mm
